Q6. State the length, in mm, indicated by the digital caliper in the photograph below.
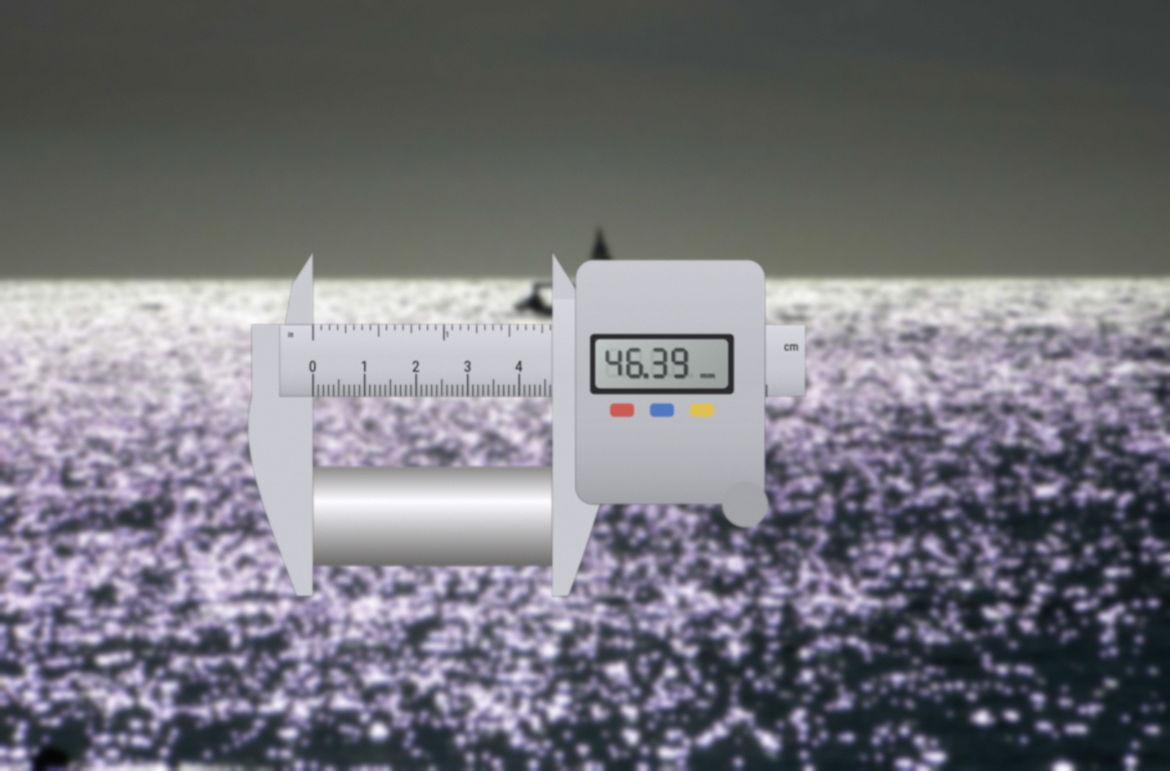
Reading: 46.39 mm
